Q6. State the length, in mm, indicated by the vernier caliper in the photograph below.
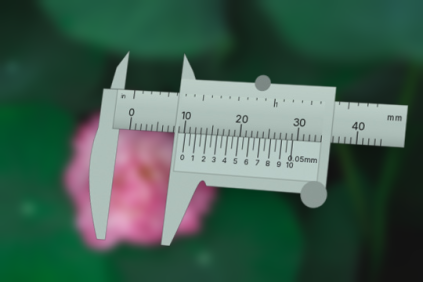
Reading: 10.2 mm
